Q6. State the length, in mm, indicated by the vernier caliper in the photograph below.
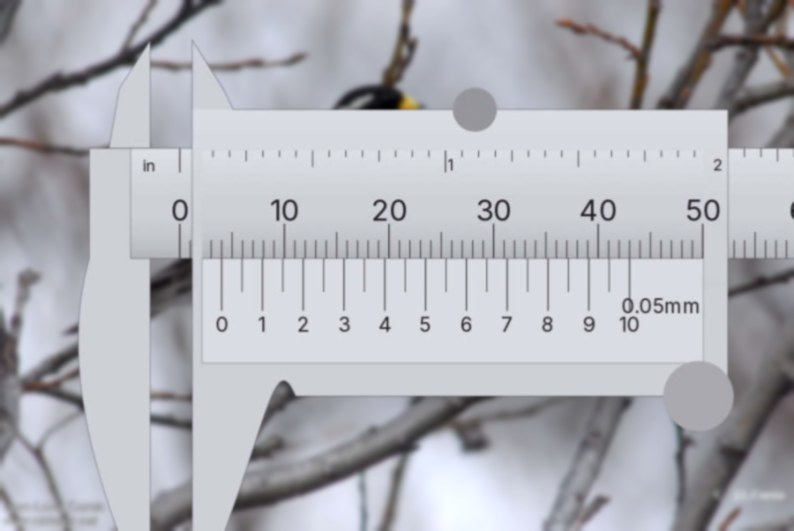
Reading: 4.0 mm
